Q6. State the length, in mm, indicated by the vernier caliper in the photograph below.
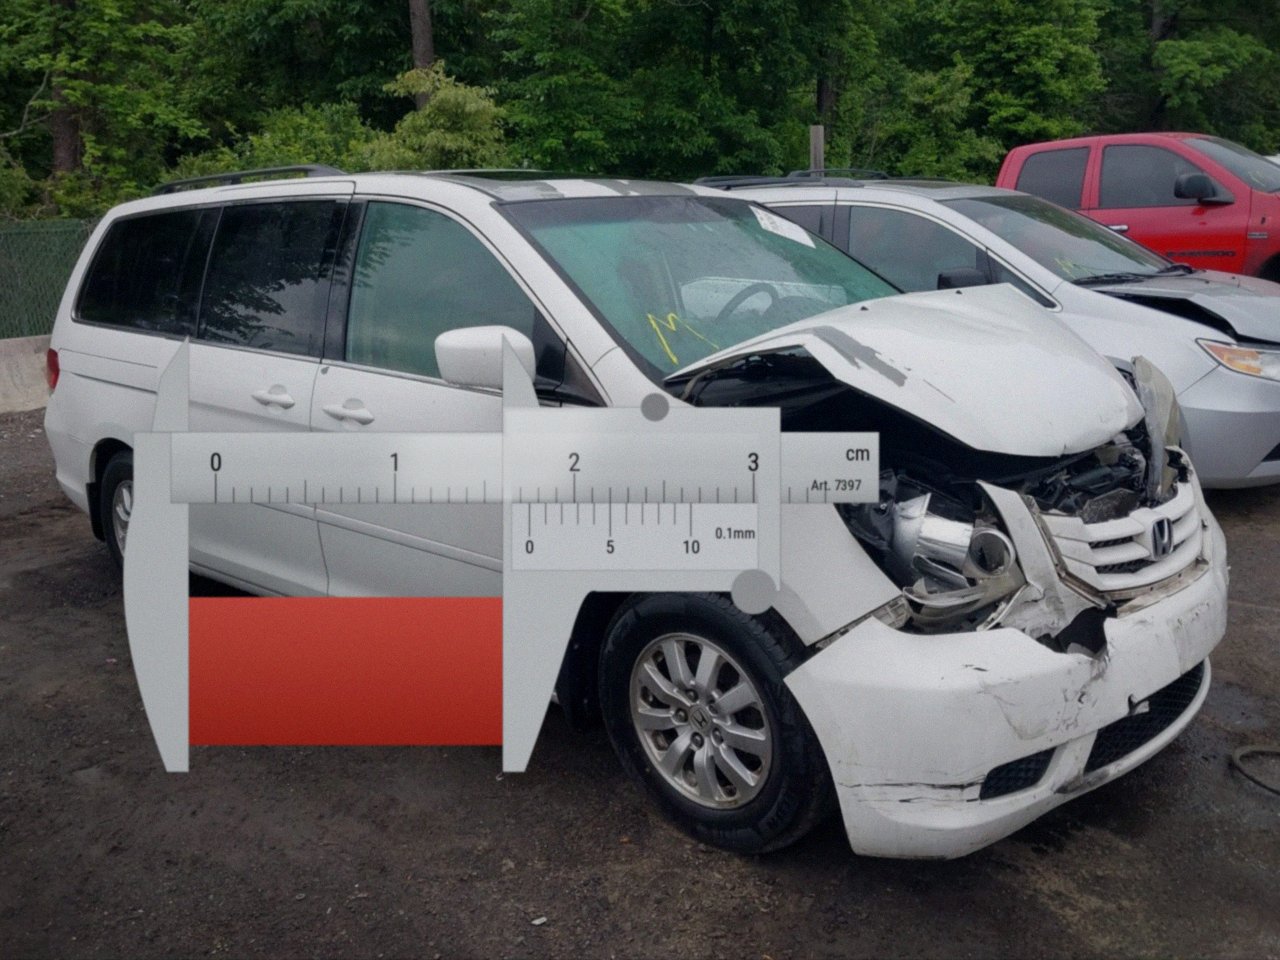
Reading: 17.5 mm
